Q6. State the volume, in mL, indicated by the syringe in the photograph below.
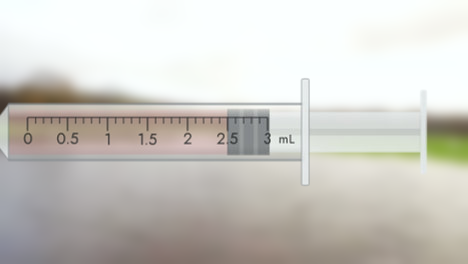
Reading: 2.5 mL
